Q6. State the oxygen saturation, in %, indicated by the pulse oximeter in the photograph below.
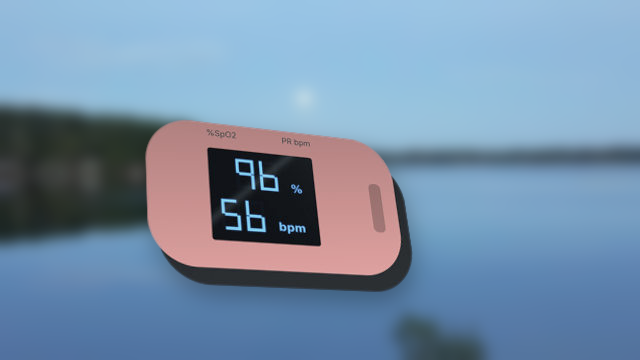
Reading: 96 %
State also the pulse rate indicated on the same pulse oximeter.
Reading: 56 bpm
